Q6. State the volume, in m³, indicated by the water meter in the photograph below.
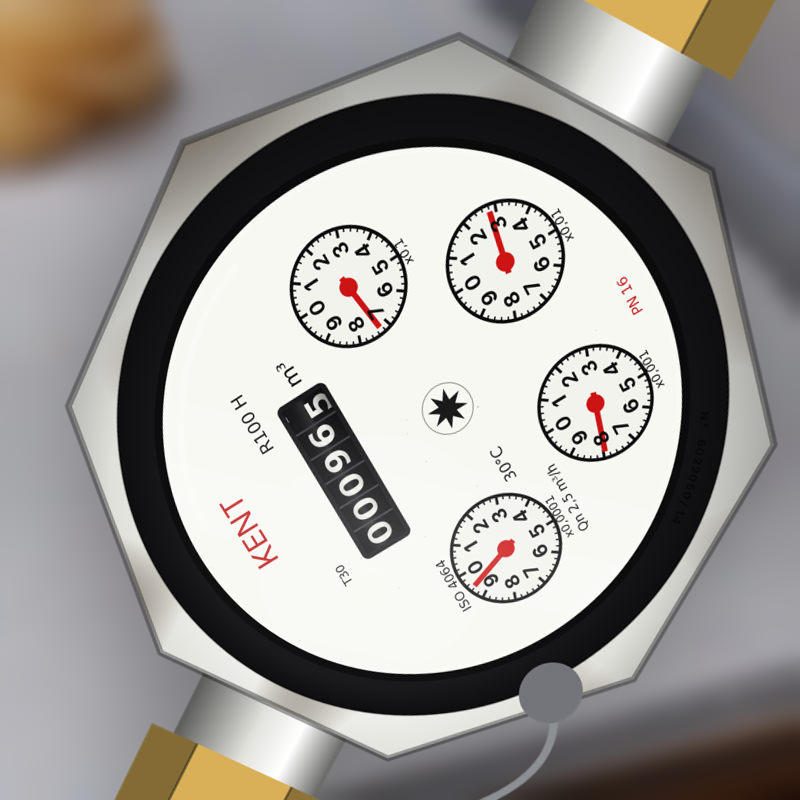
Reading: 964.7279 m³
